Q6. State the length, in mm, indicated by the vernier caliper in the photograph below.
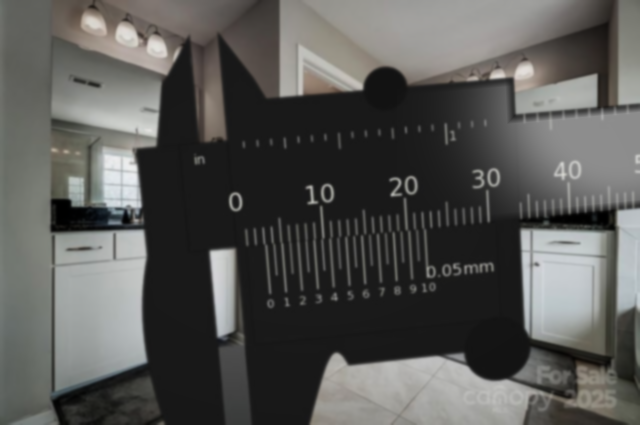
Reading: 3.2 mm
